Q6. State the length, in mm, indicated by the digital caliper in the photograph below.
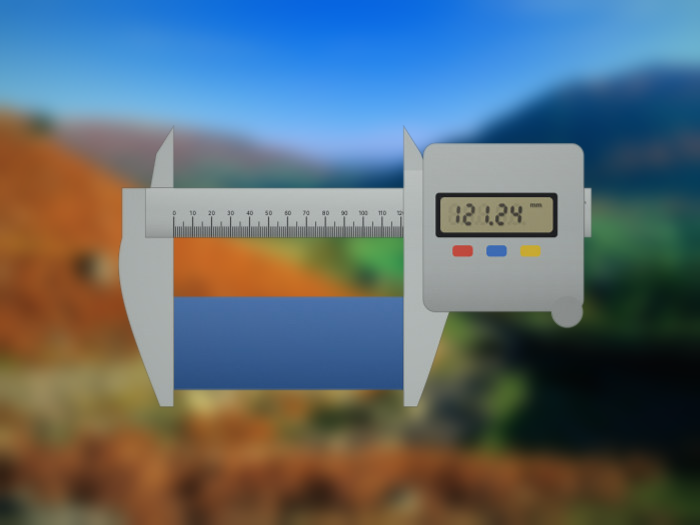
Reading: 121.24 mm
